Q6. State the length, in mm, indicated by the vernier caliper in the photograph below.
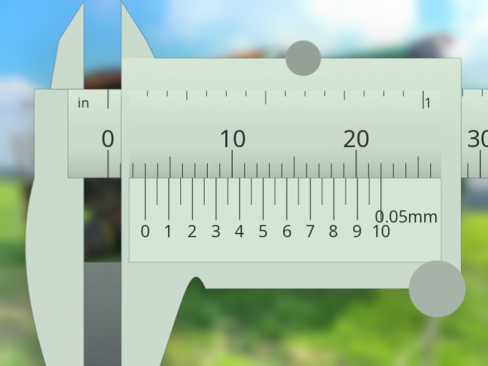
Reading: 3.0 mm
